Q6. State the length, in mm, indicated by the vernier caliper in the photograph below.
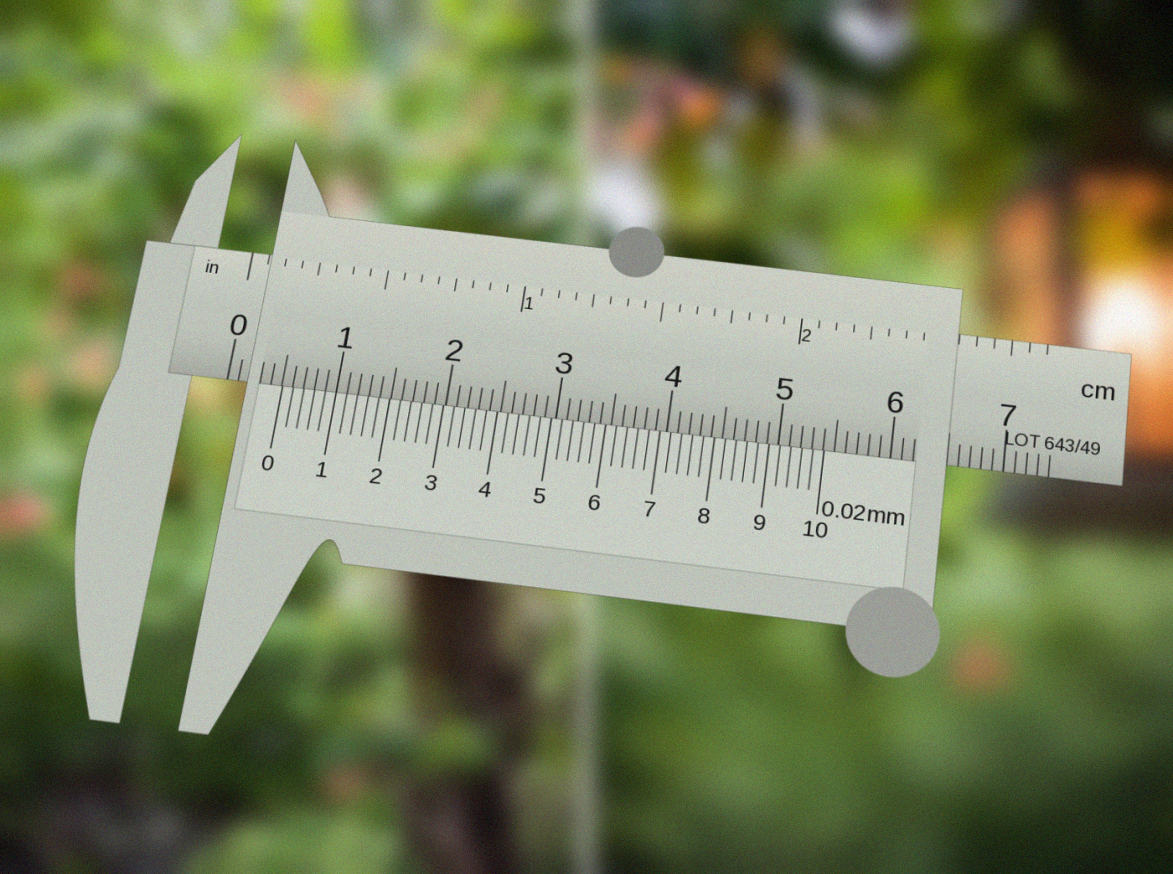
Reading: 5.1 mm
